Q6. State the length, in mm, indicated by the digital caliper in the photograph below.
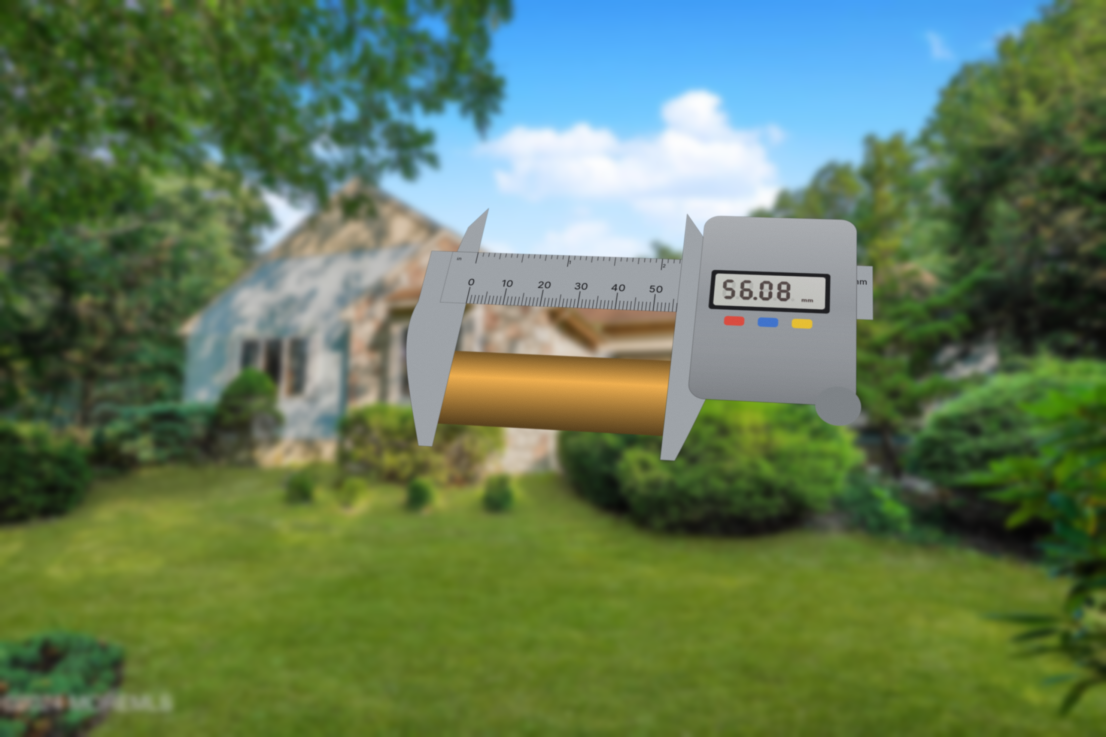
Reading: 56.08 mm
